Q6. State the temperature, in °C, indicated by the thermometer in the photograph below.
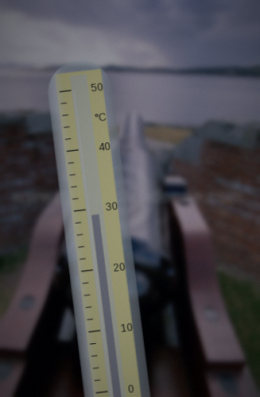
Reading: 29 °C
